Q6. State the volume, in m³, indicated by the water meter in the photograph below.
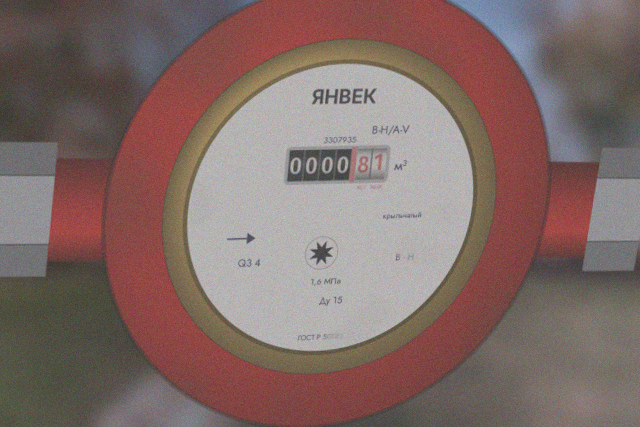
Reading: 0.81 m³
